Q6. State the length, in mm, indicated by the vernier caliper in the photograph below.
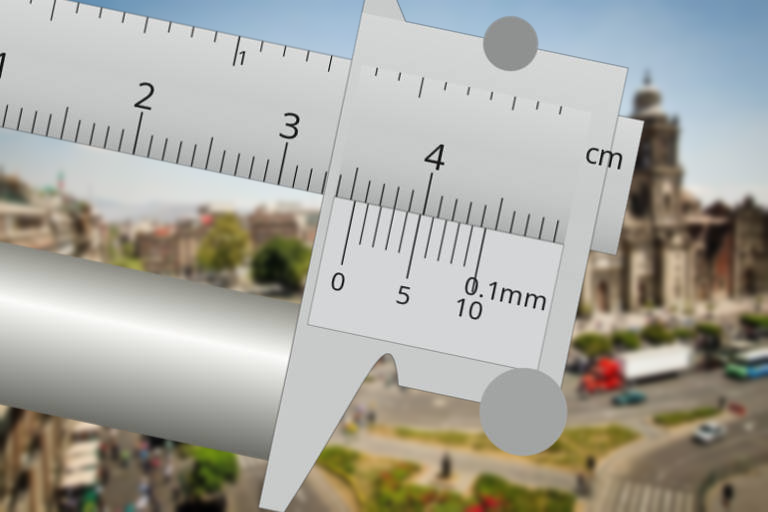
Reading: 35.3 mm
